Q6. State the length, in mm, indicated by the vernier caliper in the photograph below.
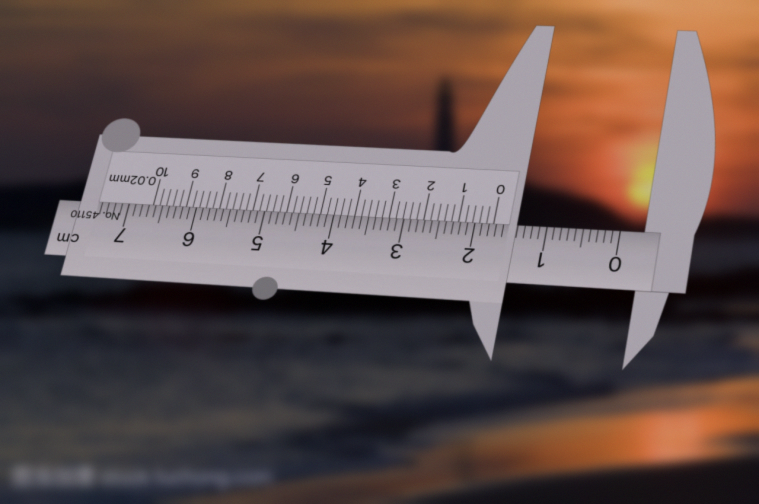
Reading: 17.4 mm
